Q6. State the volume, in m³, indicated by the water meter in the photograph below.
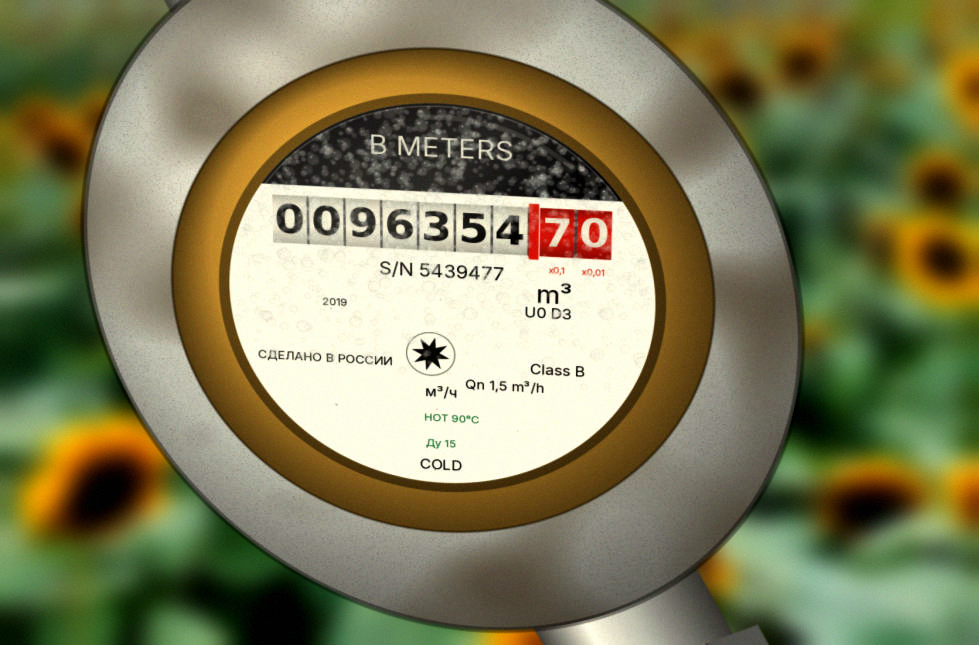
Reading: 96354.70 m³
